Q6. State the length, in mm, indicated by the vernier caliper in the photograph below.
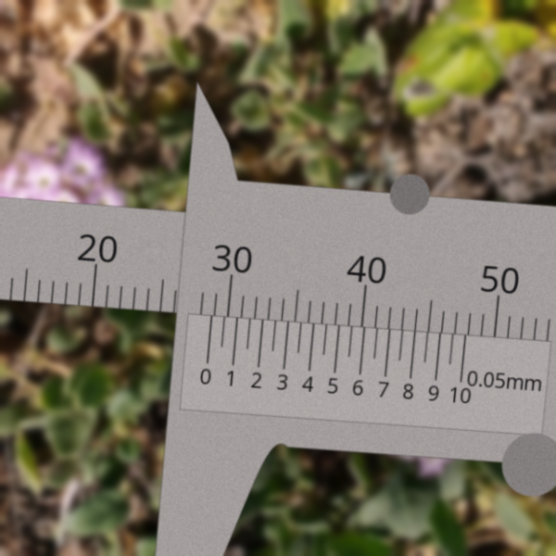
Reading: 28.8 mm
